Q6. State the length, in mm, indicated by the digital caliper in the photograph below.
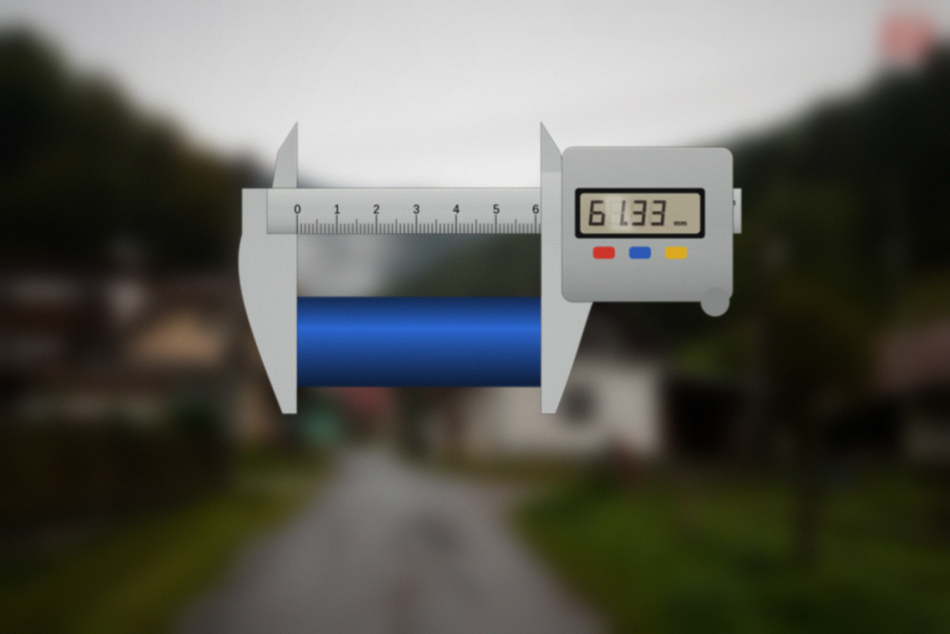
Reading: 61.33 mm
